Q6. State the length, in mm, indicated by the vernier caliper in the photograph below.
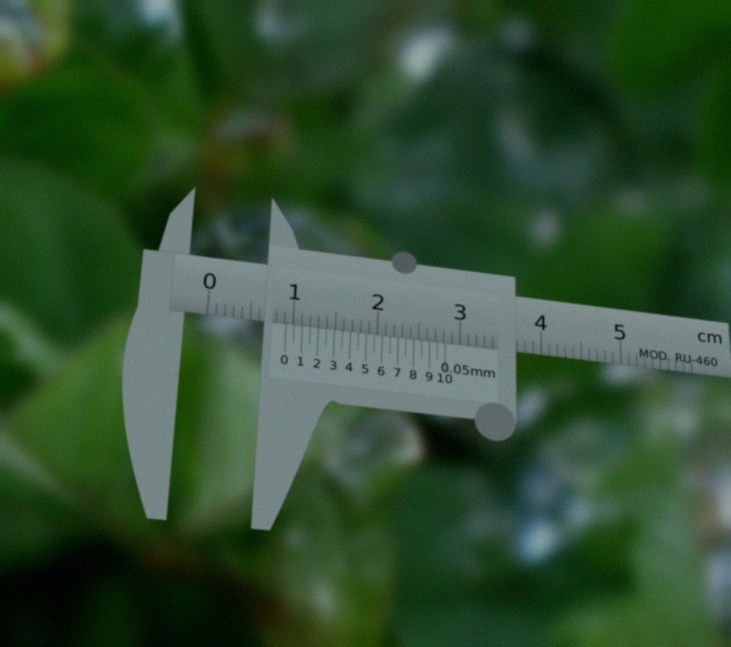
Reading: 9.2 mm
